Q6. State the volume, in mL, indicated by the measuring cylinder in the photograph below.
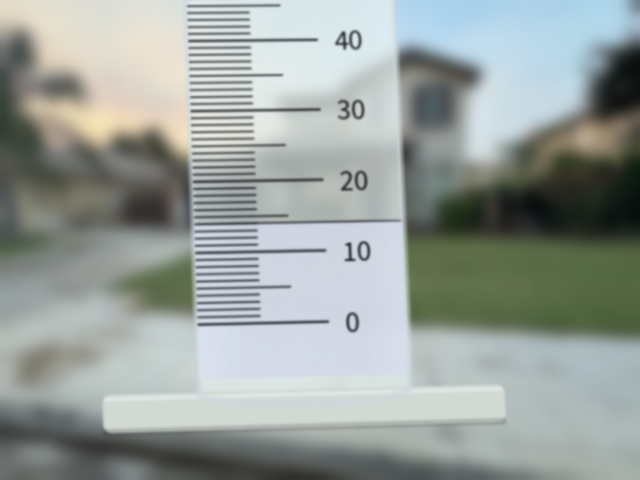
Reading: 14 mL
